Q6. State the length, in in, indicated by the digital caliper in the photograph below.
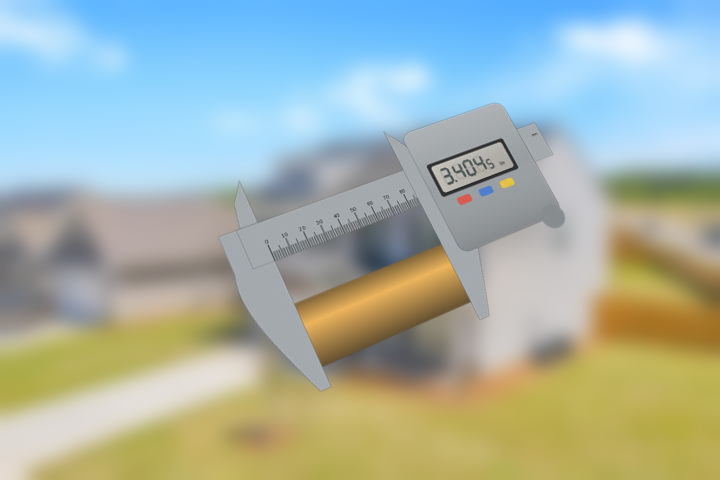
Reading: 3.4045 in
